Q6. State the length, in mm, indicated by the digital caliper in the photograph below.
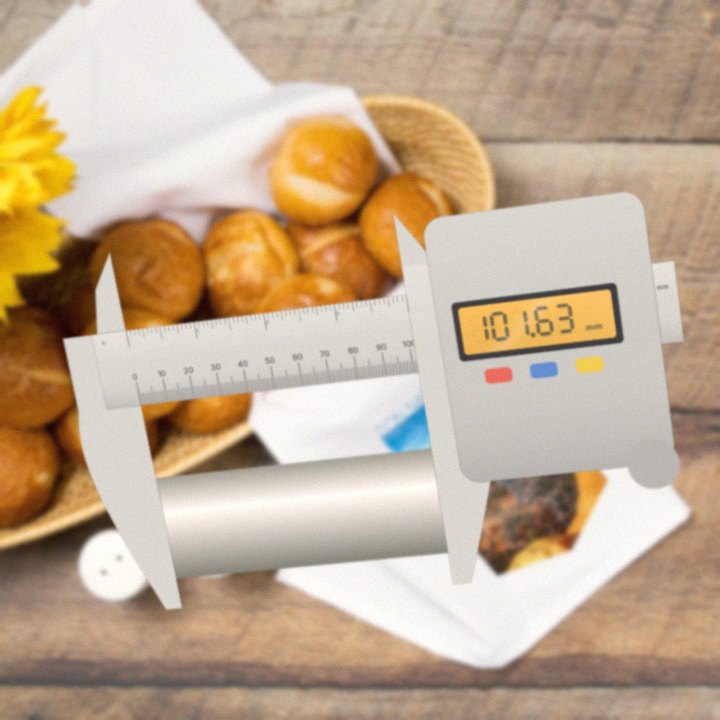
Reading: 101.63 mm
